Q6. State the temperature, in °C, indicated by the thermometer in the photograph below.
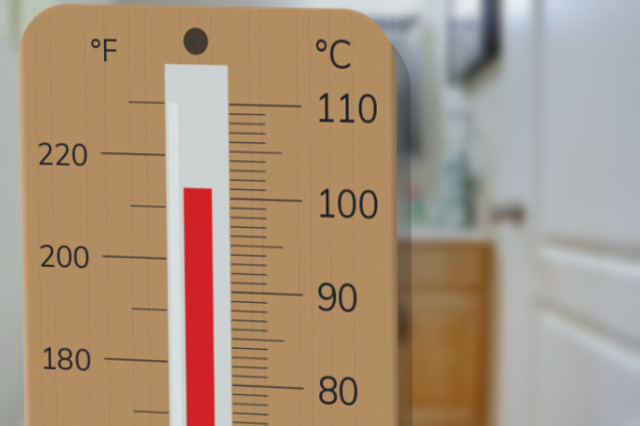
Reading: 101 °C
